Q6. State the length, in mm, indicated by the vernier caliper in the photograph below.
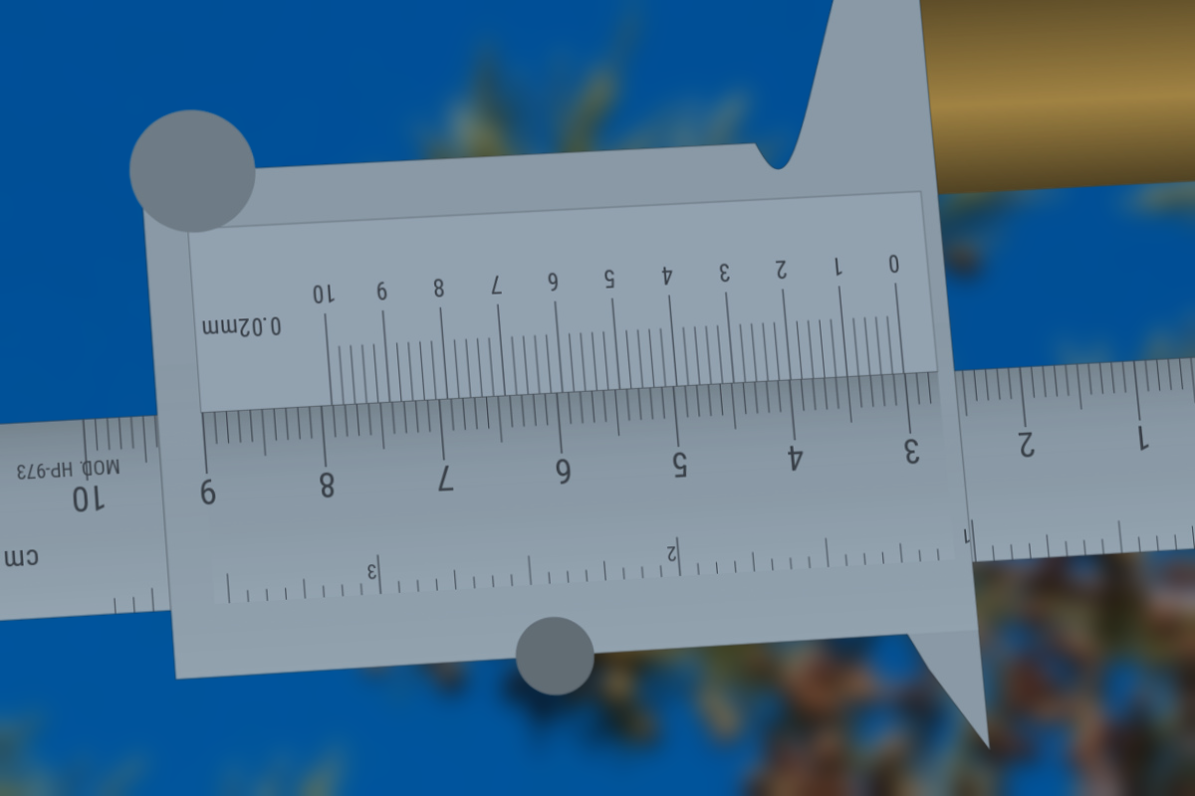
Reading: 30.1 mm
